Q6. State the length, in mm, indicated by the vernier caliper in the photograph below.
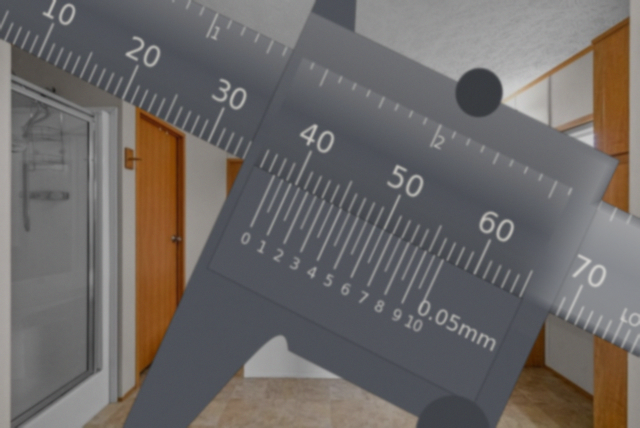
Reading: 37.6 mm
